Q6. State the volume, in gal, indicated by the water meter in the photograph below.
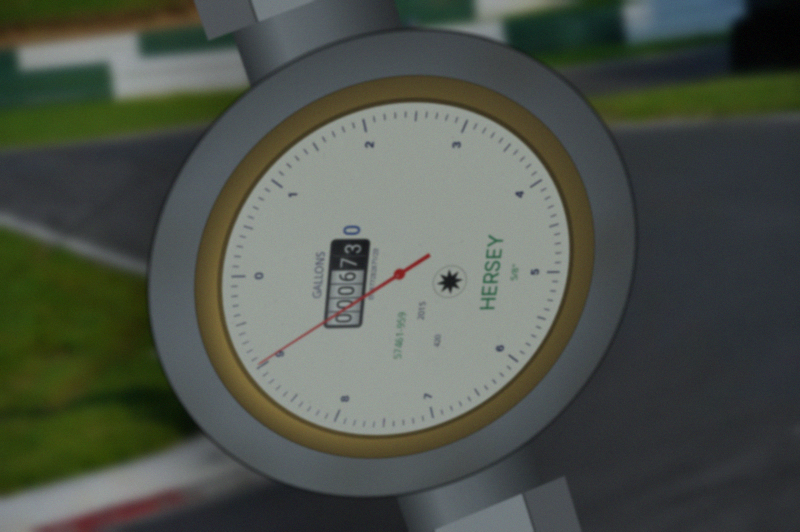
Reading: 6729.0 gal
